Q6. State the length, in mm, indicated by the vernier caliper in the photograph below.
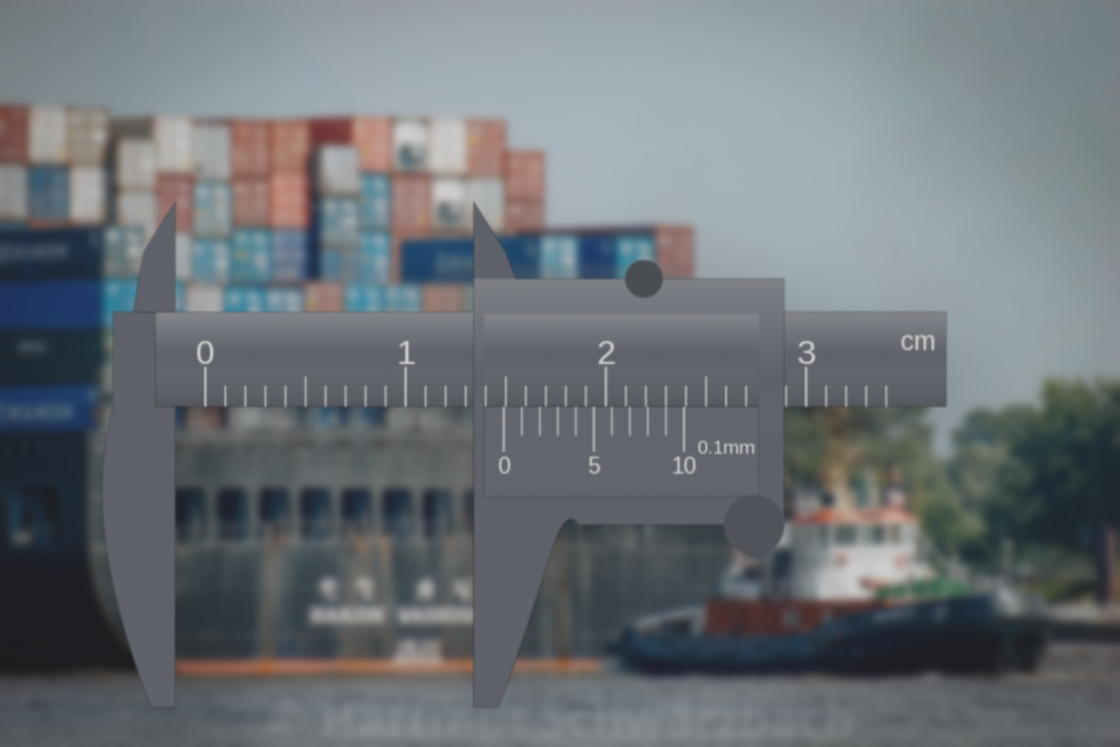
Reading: 14.9 mm
